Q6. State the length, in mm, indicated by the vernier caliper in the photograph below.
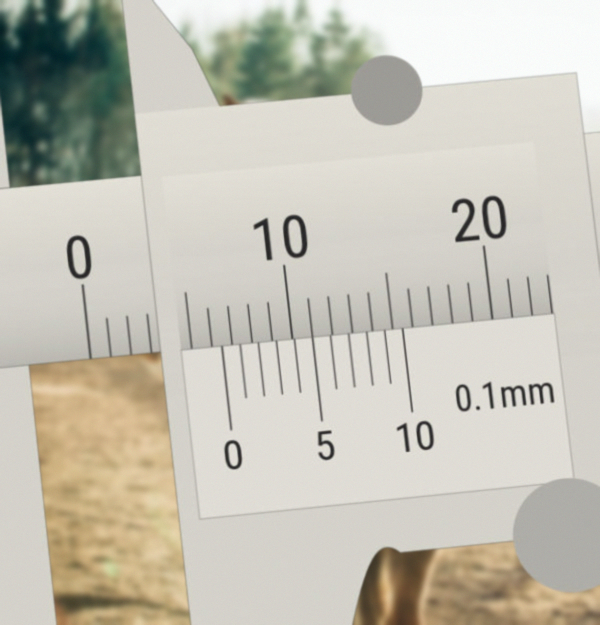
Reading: 6.5 mm
